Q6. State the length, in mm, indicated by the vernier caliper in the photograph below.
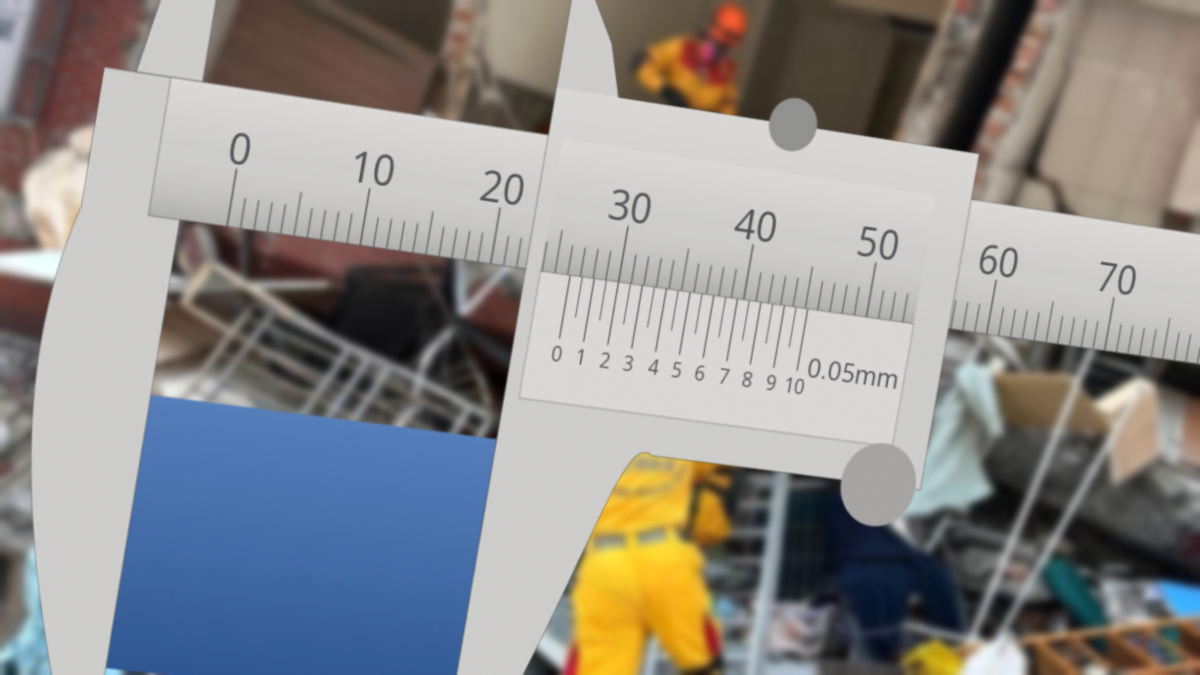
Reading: 26.2 mm
